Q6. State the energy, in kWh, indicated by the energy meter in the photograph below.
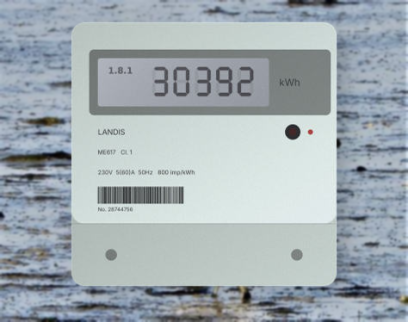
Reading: 30392 kWh
